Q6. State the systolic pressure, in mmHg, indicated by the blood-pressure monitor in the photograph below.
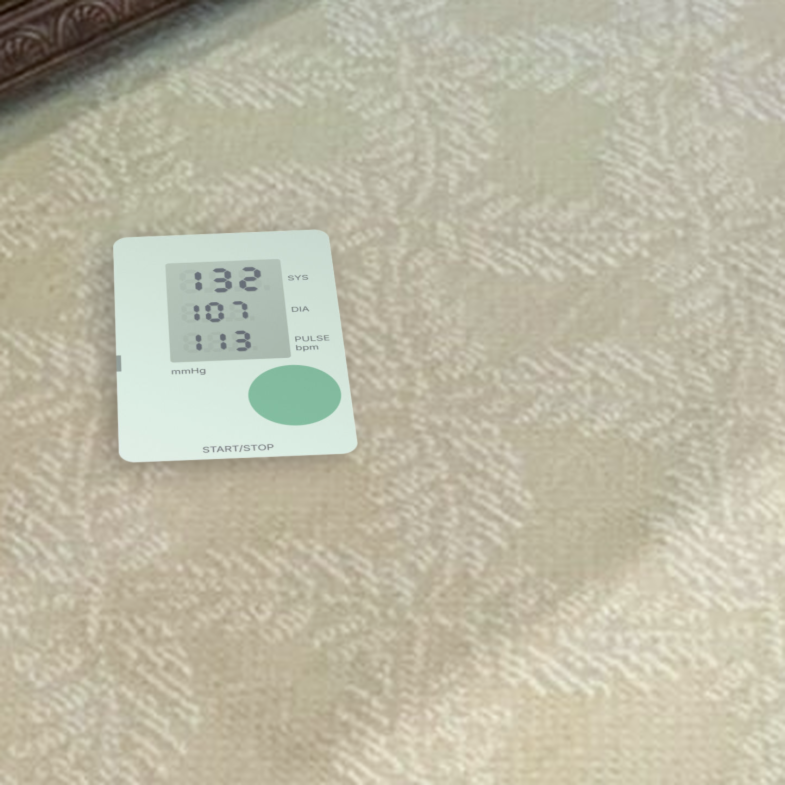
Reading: 132 mmHg
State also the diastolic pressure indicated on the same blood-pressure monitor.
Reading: 107 mmHg
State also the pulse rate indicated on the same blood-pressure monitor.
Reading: 113 bpm
